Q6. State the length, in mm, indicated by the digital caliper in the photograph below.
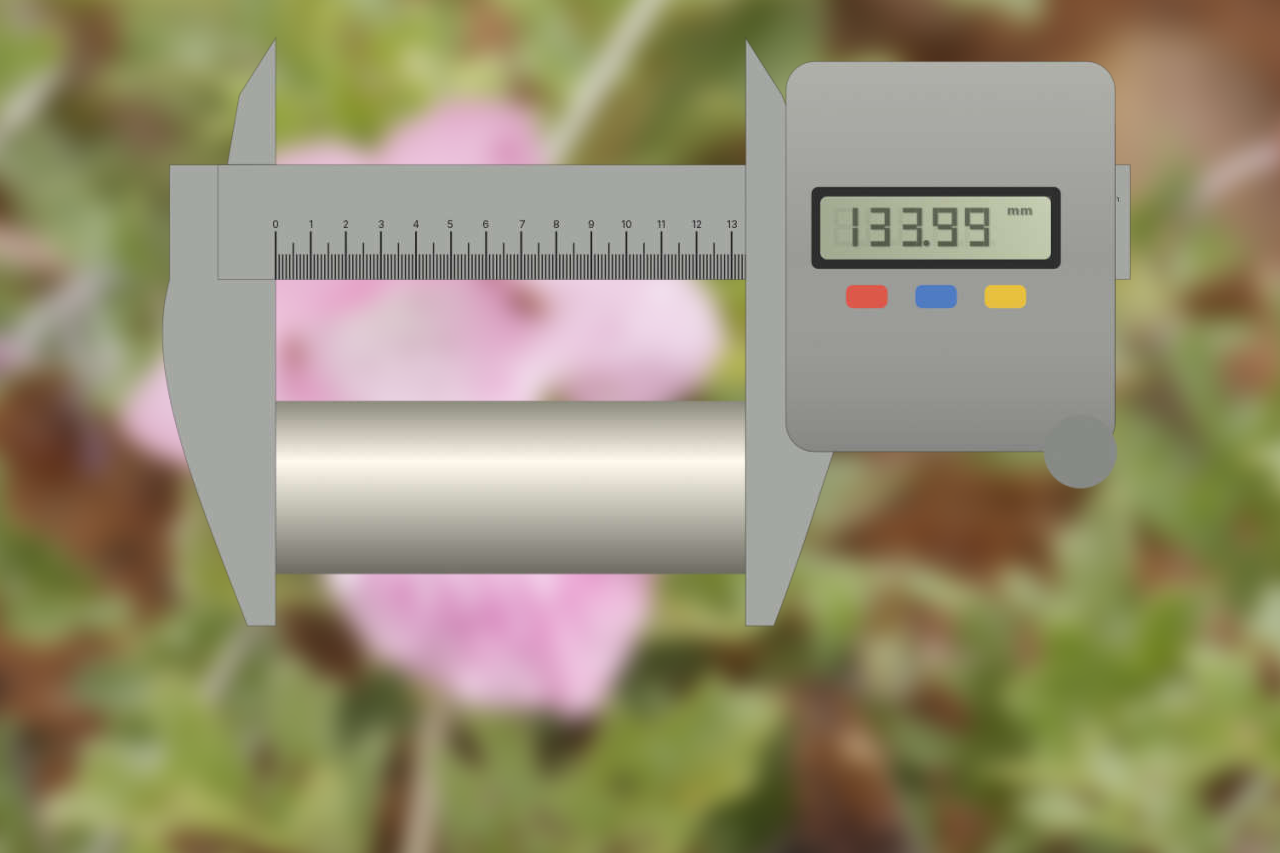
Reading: 133.99 mm
